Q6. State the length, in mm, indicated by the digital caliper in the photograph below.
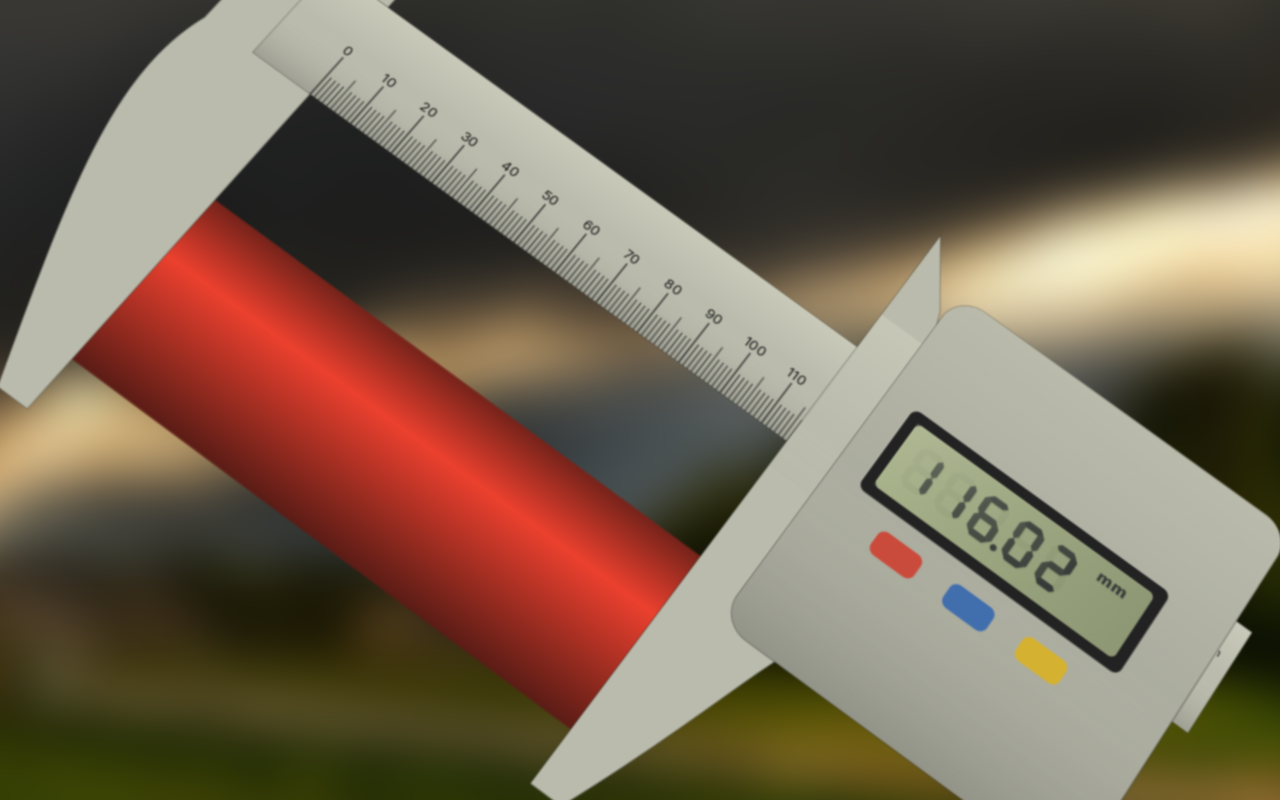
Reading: 116.02 mm
